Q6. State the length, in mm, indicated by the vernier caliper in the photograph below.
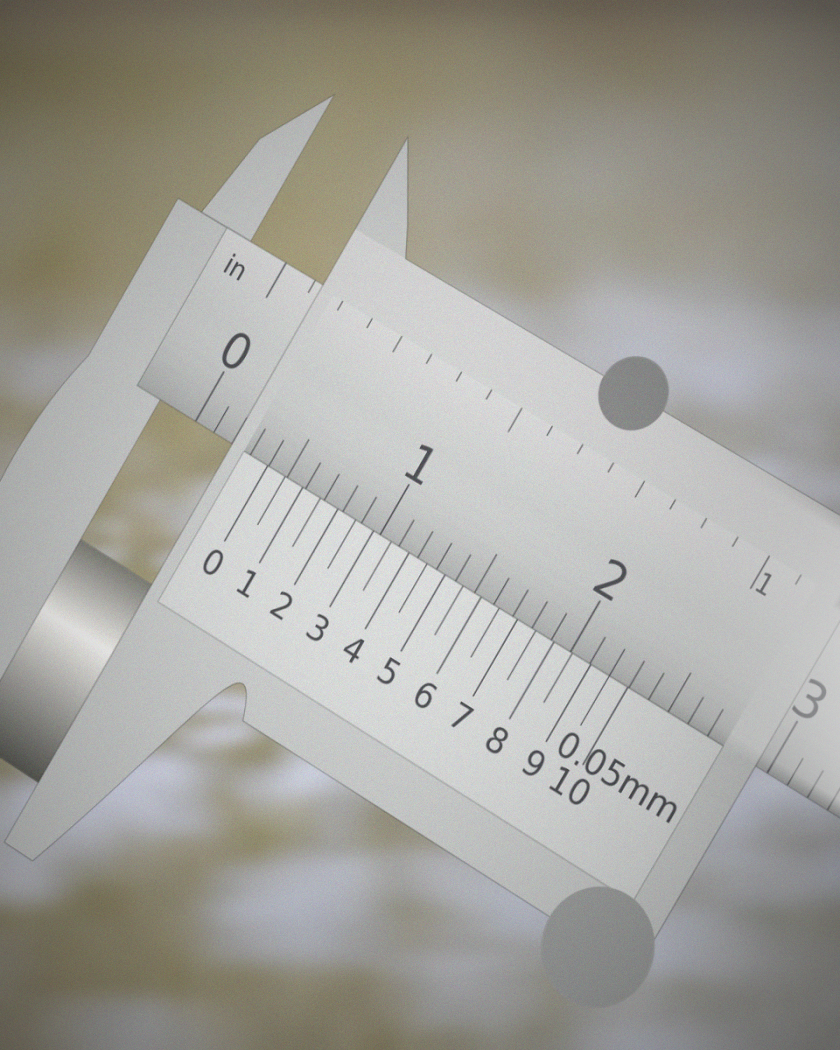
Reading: 3.95 mm
